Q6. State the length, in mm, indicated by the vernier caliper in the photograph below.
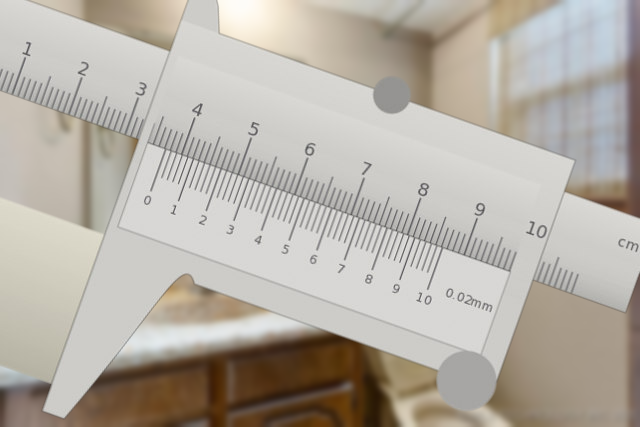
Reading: 37.2 mm
